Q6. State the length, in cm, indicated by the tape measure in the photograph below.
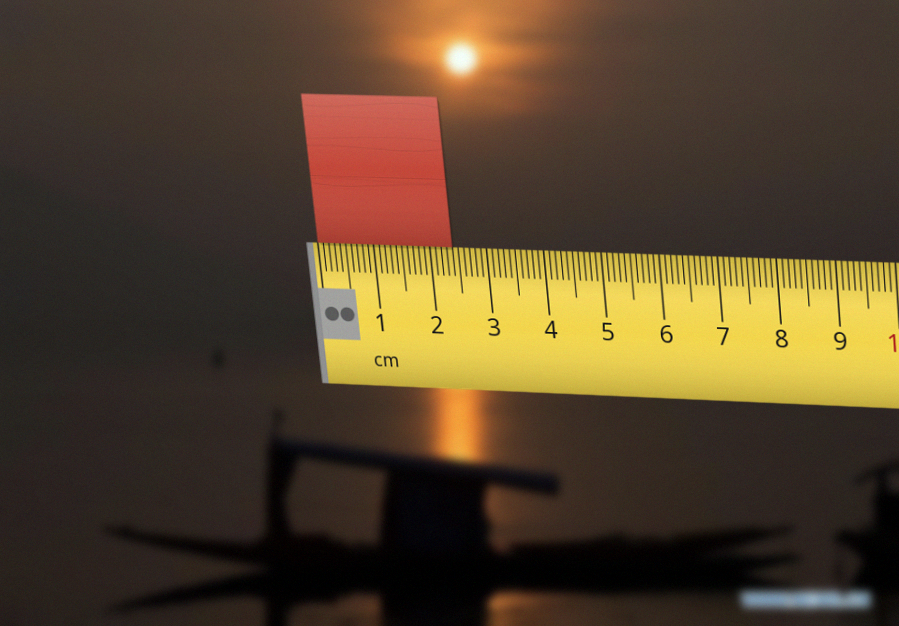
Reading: 2.4 cm
